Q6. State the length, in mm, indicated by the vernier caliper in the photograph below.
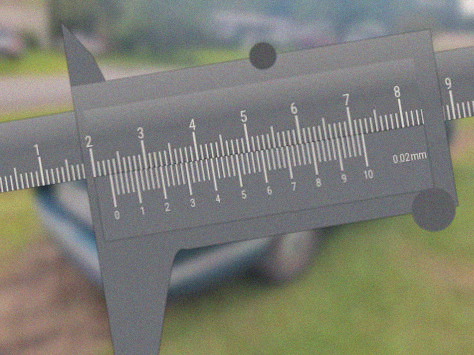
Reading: 23.0 mm
